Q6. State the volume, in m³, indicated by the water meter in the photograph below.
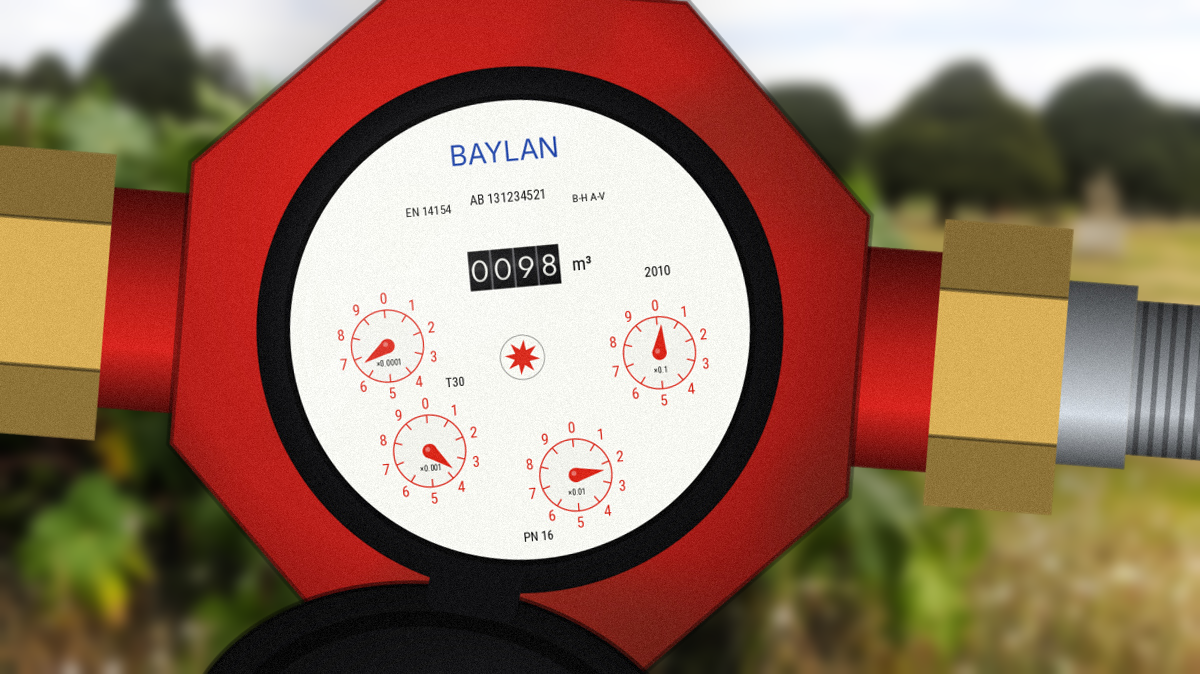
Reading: 98.0236 m³
